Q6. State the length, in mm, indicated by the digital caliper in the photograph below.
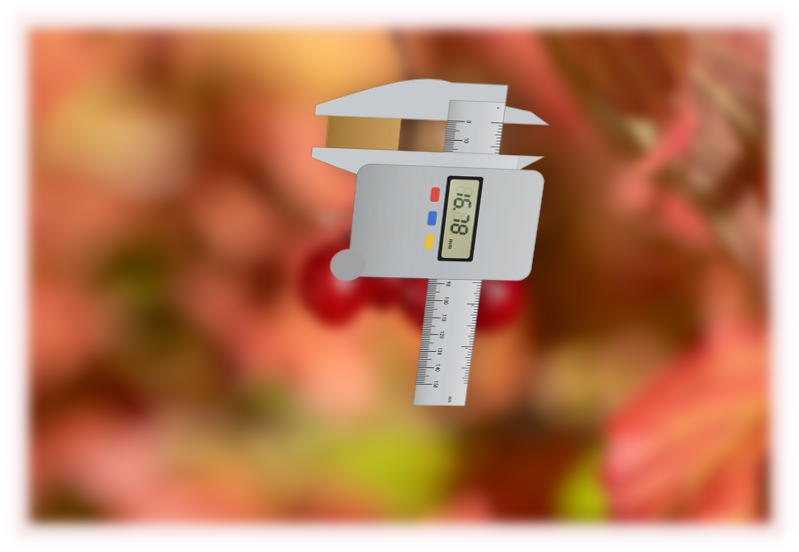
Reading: 16.78 mm
